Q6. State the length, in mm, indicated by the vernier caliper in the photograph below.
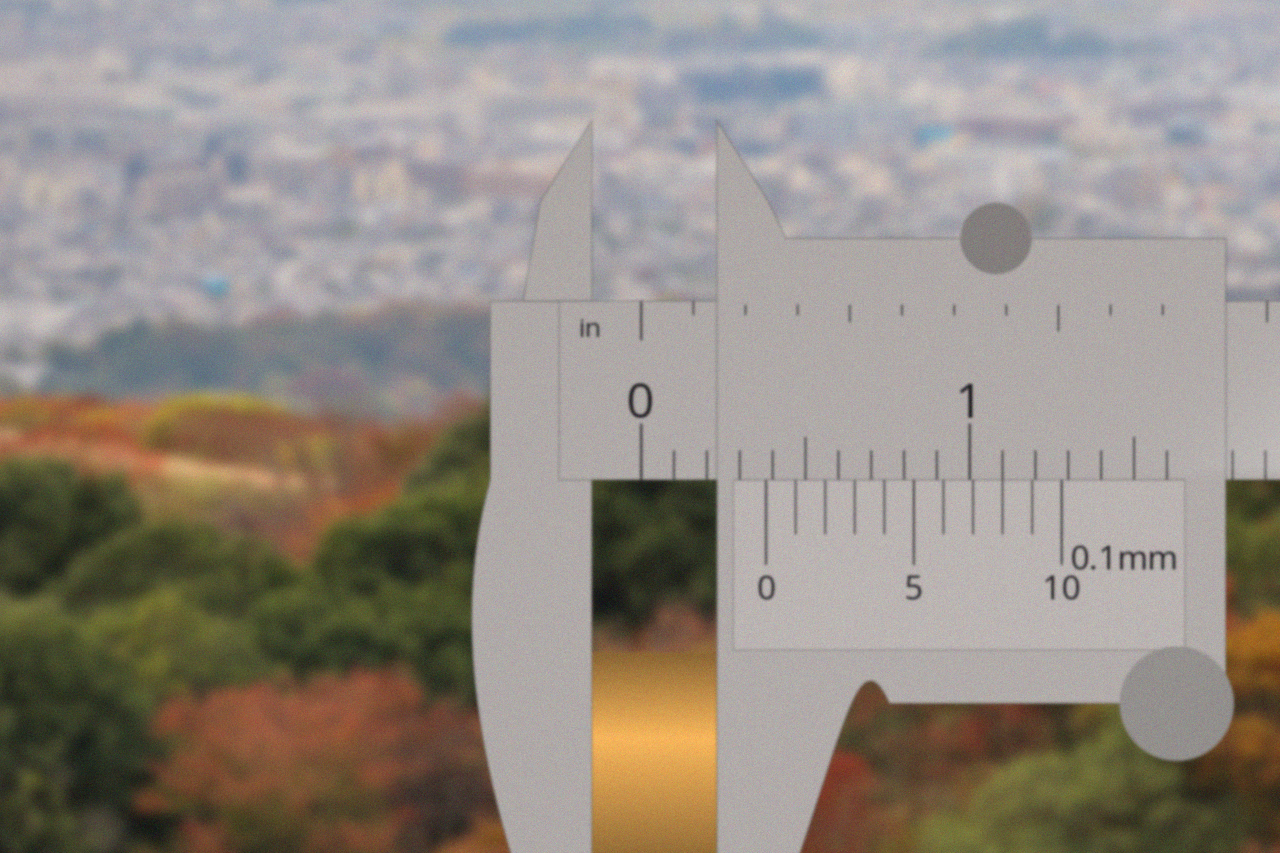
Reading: 3.8 mm
